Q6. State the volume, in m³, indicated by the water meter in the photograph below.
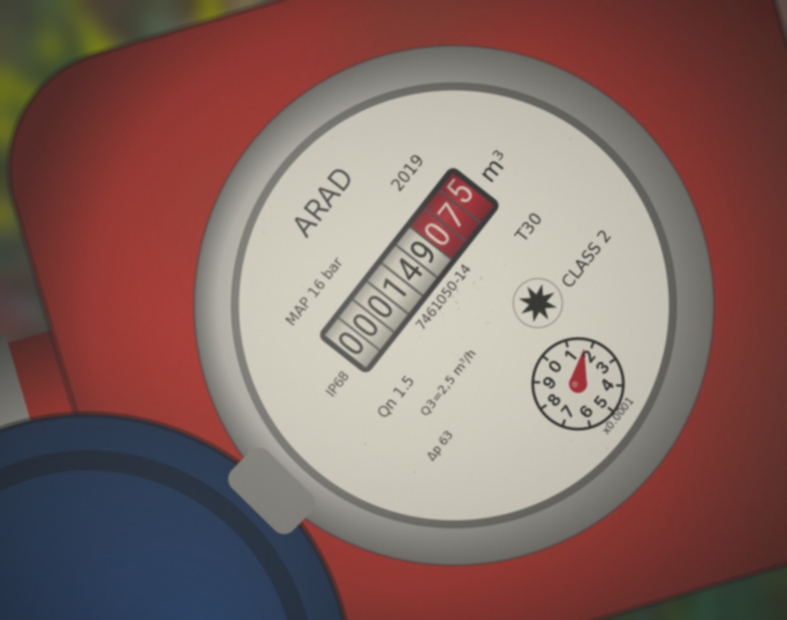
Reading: 149.0751 m³
